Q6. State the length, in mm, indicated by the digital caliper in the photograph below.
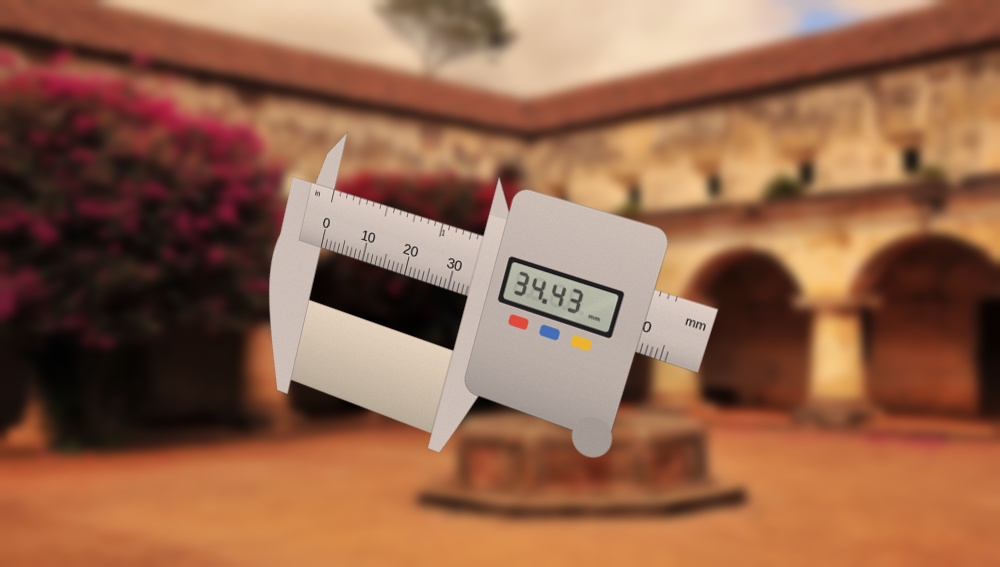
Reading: 34.43 mm
